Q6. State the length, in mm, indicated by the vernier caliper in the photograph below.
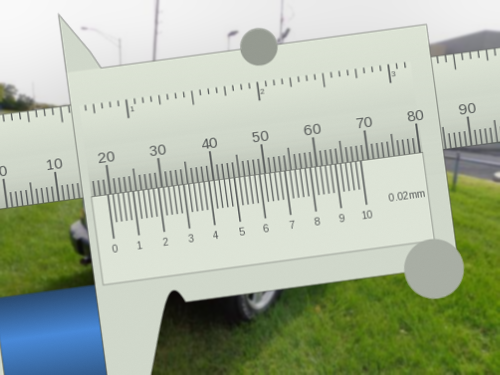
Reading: 19.5 mm
